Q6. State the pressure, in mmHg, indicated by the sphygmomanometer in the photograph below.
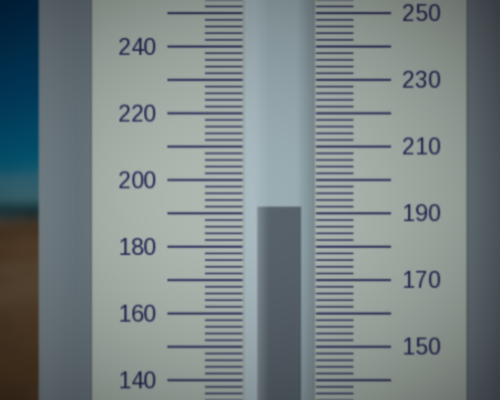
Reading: 192 mmHg
